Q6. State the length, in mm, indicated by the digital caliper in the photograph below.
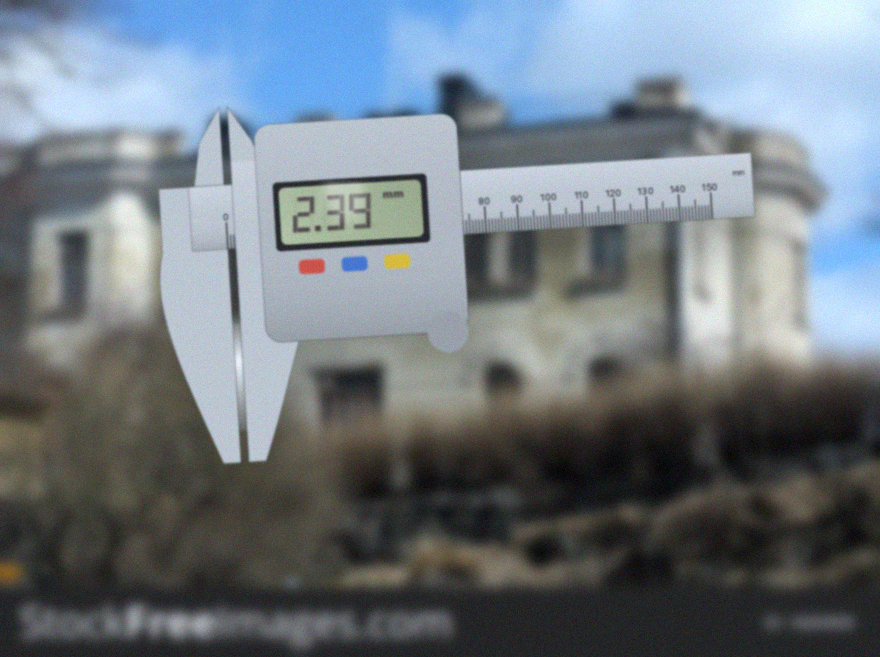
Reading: 2.39 mm
